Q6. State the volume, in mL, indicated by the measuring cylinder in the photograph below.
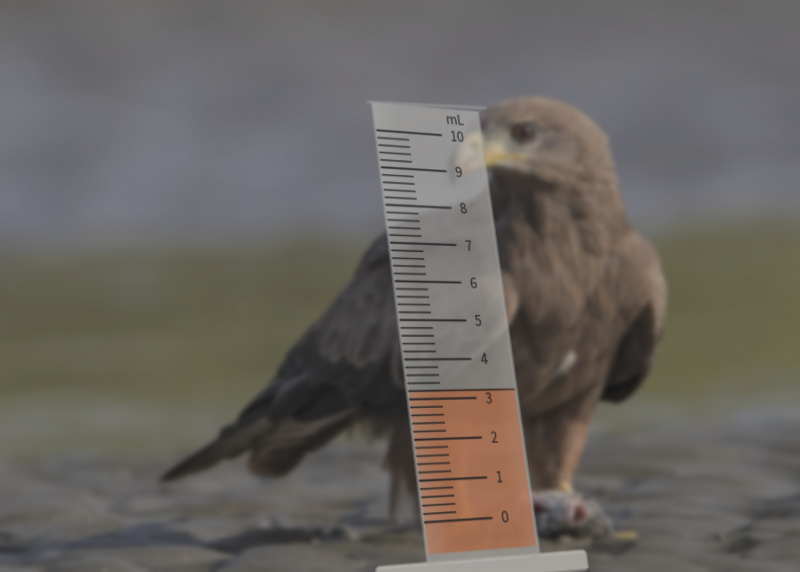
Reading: 3.2 mL
